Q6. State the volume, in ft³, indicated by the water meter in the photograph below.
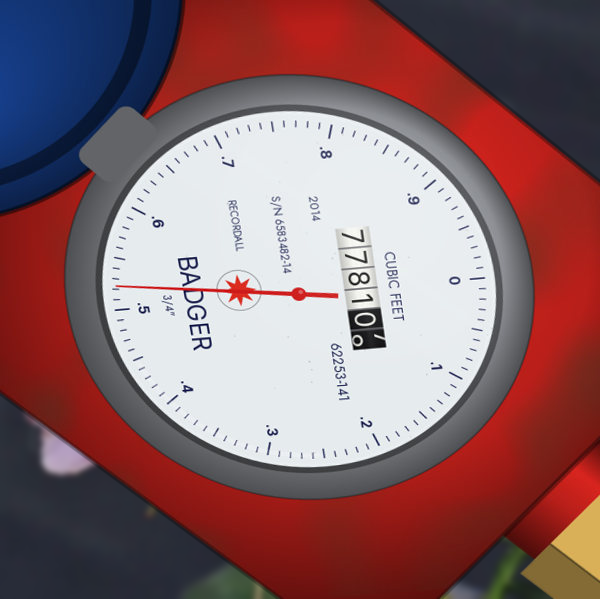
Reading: 778107.52 ft³
